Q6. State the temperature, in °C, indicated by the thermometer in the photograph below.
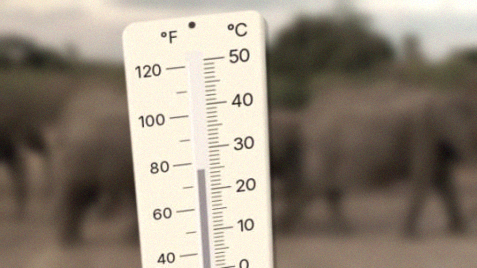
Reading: 25 °C
